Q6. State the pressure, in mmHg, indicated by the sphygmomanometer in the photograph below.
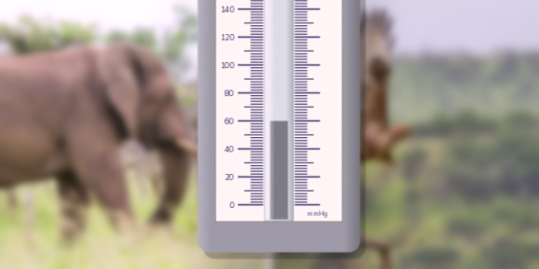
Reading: 60 mmHg
